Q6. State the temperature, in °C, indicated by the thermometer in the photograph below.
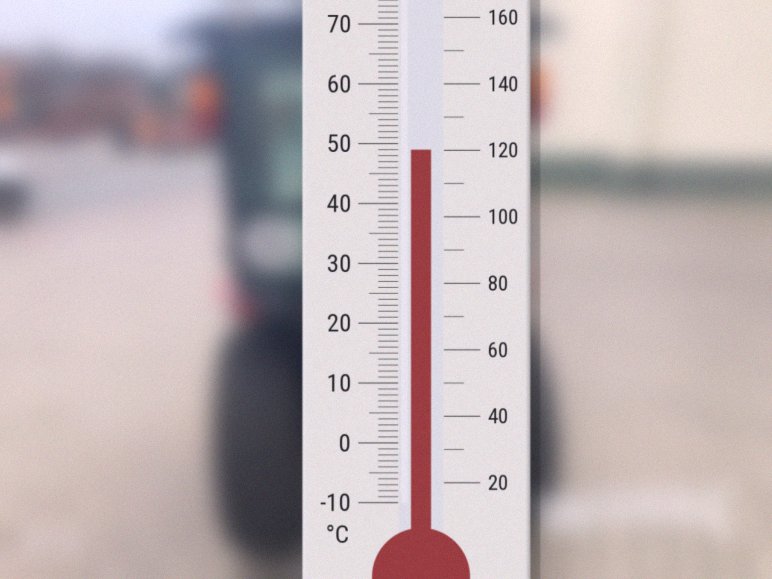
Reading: 49 °C
